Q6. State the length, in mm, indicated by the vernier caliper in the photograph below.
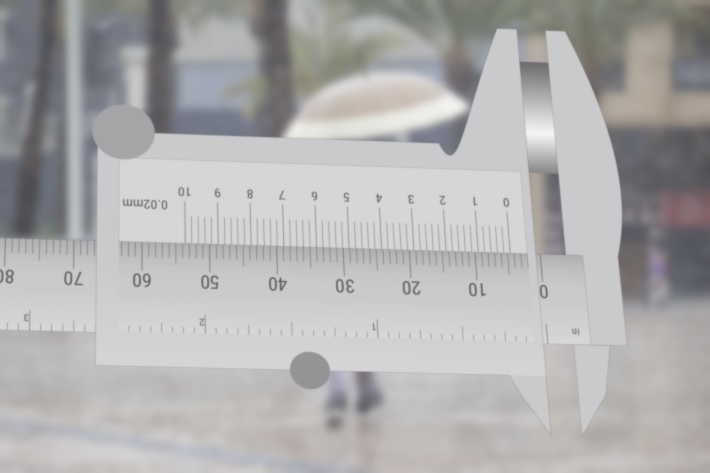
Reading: 4.6 mm
